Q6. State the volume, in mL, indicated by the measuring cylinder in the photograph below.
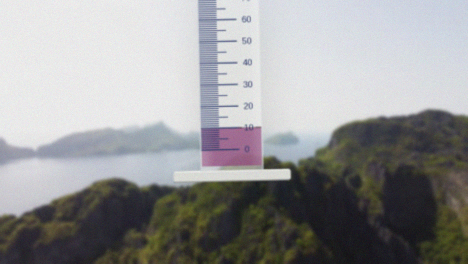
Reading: 10 mL
